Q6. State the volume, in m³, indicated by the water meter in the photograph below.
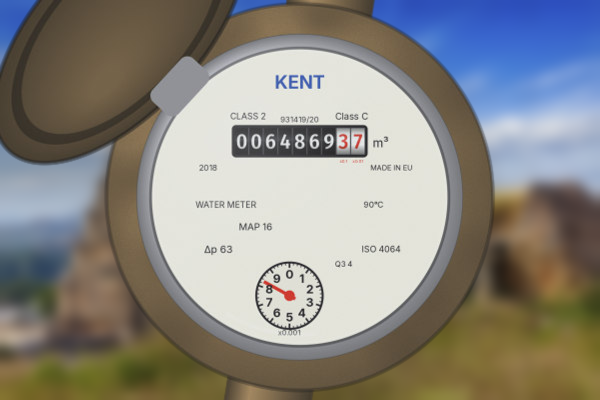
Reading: 64869.378 m³
